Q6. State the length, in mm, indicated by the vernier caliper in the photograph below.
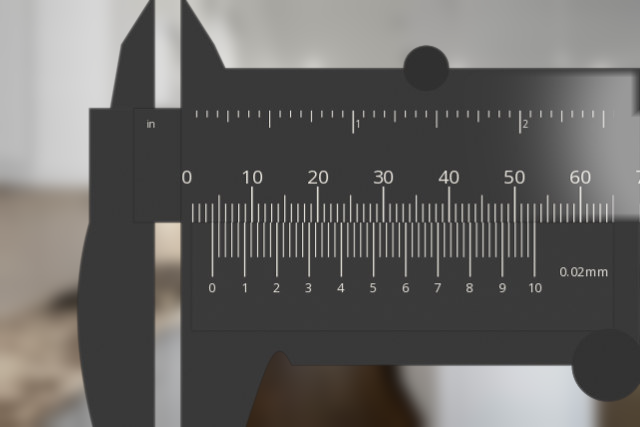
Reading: 4.0 mm
